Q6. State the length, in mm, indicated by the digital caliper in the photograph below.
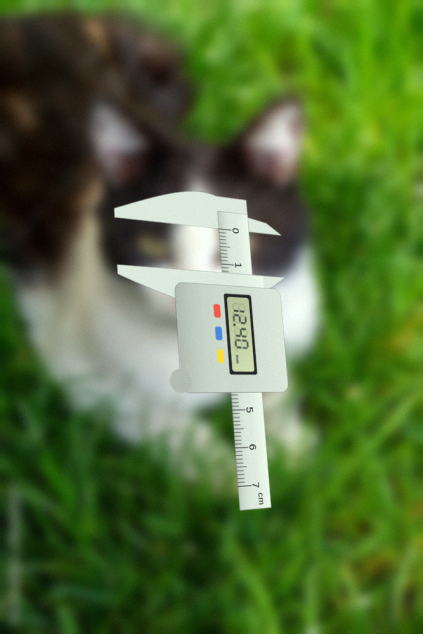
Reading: 12.40 mm
